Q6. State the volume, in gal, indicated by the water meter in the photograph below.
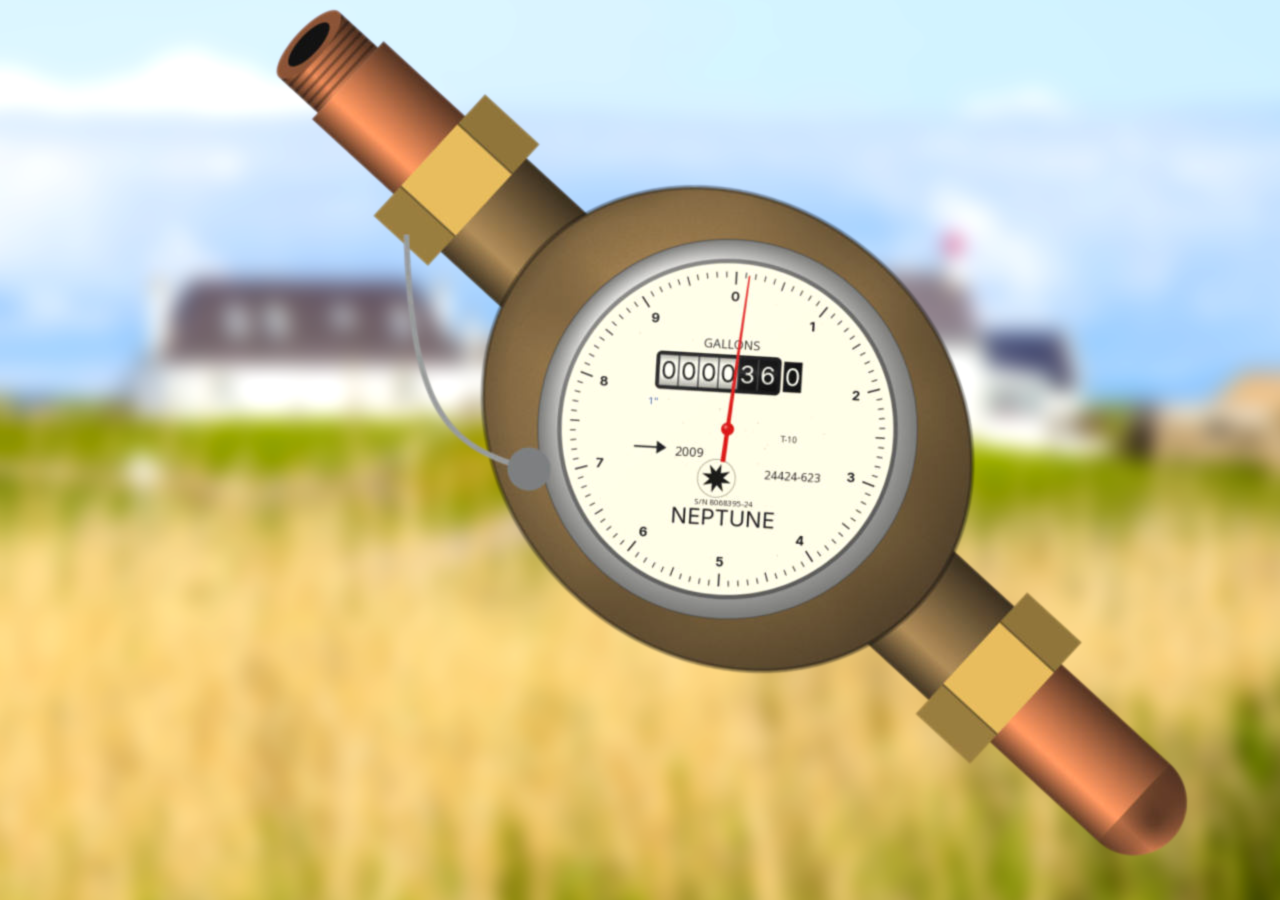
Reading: 360.1 gal
